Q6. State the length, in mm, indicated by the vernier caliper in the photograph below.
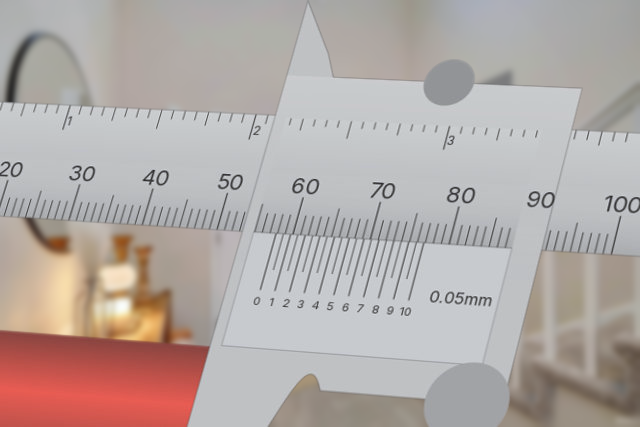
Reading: 57.8 mm
